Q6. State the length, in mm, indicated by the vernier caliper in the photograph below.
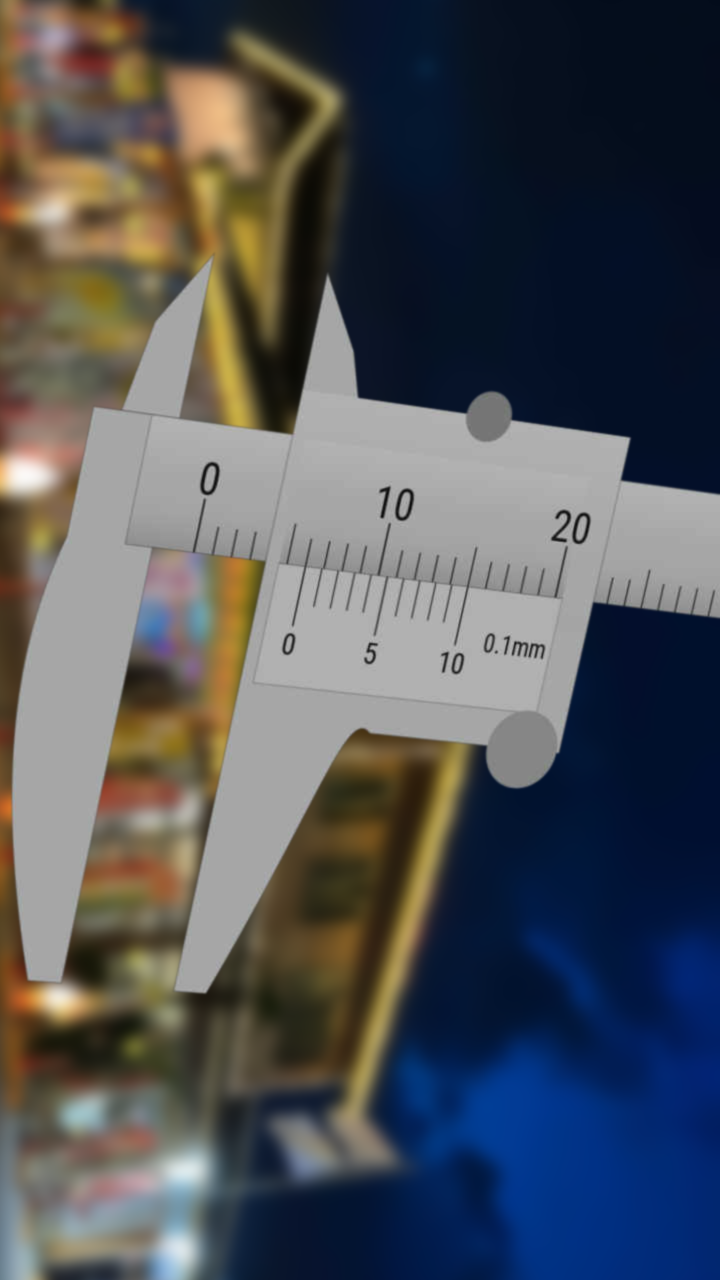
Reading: 6.0 mm
